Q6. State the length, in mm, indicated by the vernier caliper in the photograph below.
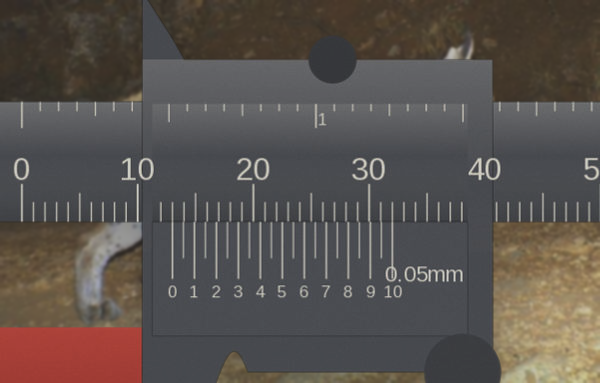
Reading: 13.0 mm
